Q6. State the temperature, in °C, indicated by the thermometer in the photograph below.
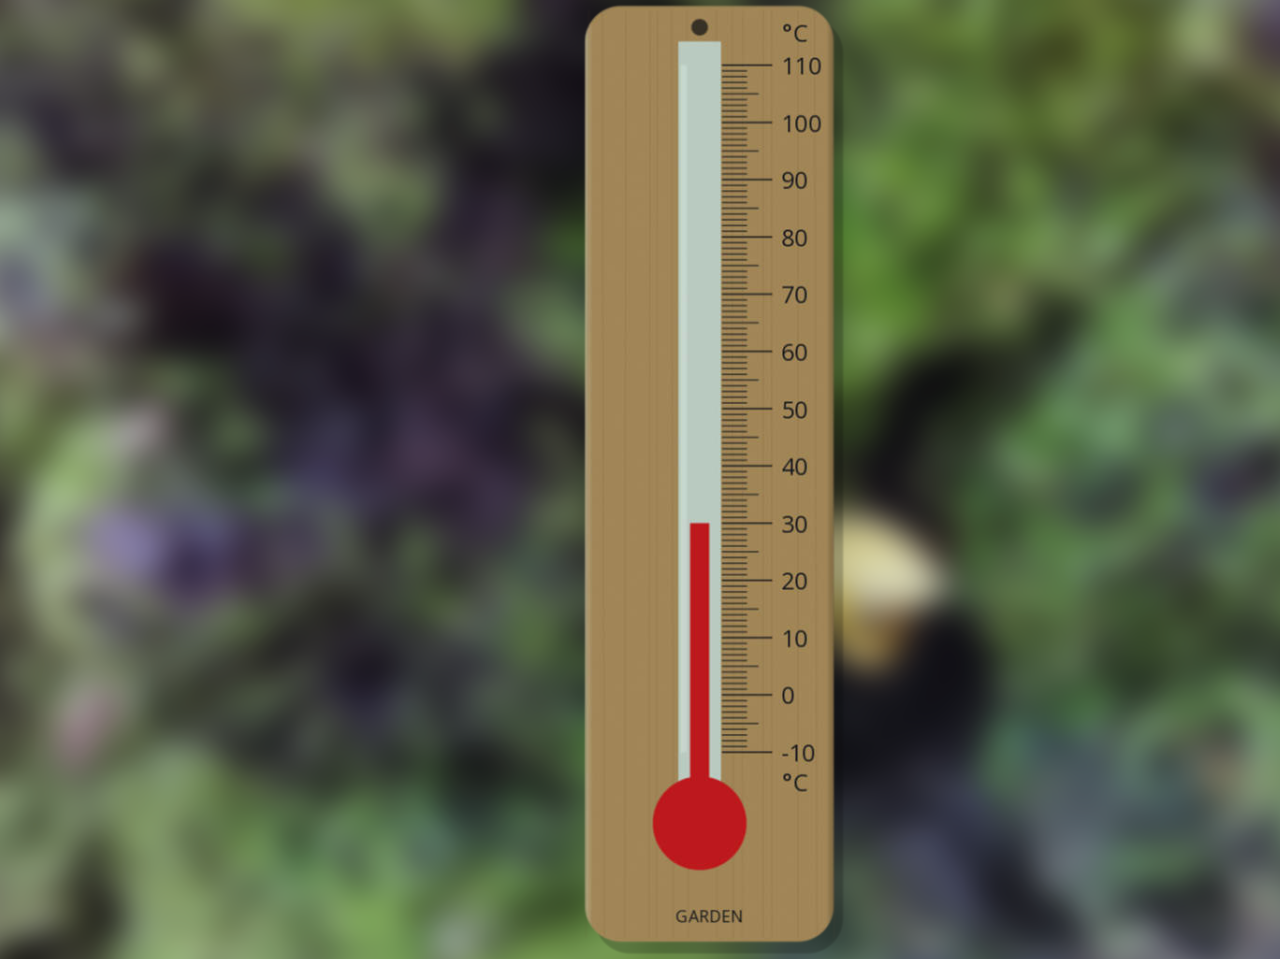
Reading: 30 °C
